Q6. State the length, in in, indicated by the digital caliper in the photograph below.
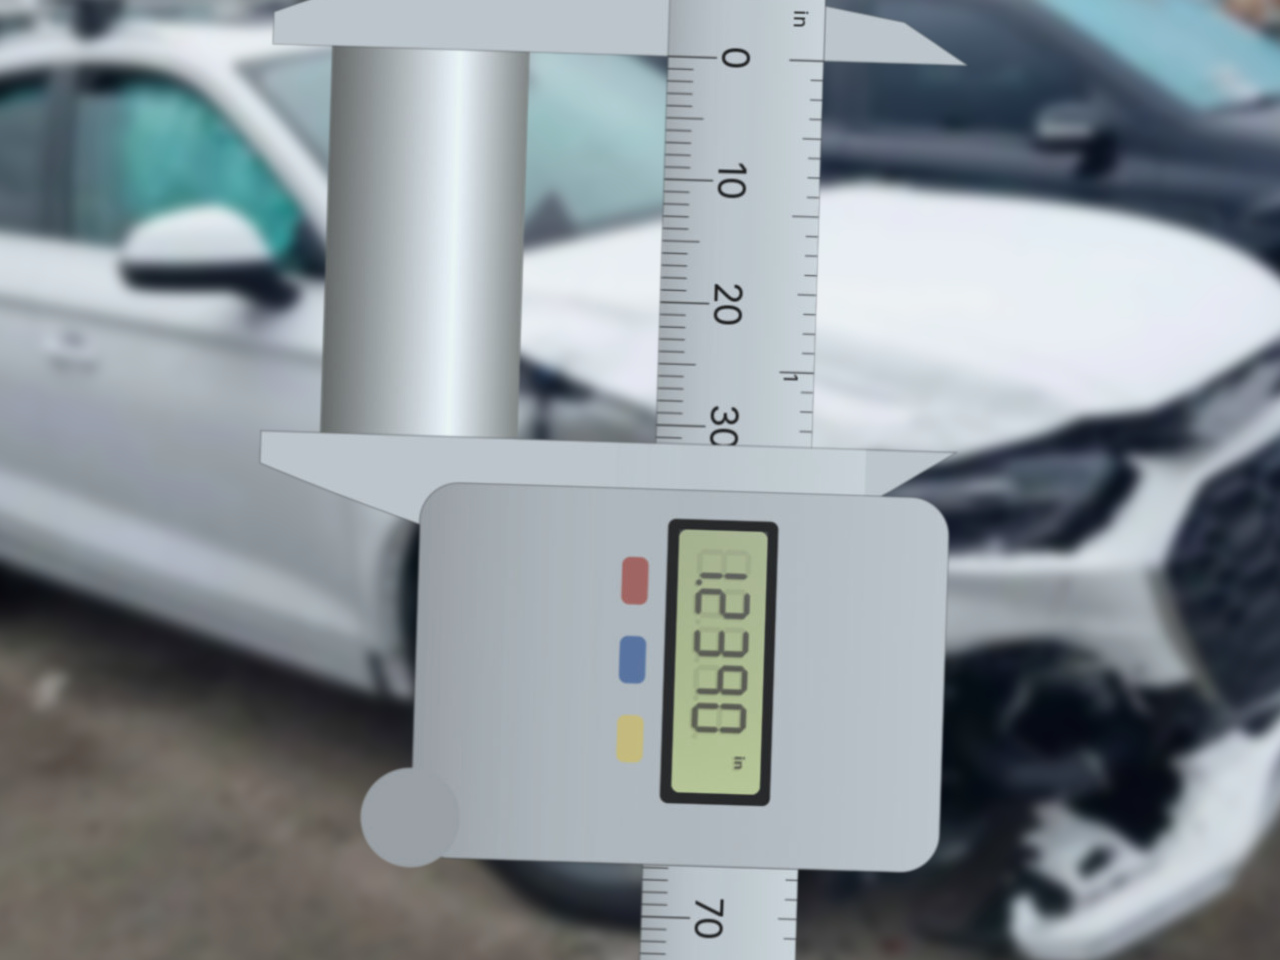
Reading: 1.2390 in
